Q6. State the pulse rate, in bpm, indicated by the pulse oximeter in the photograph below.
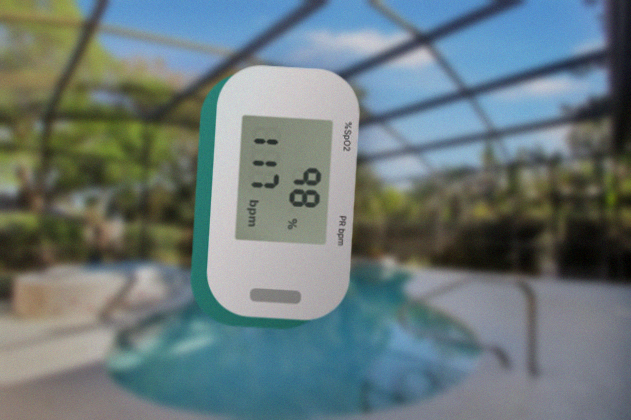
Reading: 117 bpm
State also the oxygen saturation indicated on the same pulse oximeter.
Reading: 98 %
